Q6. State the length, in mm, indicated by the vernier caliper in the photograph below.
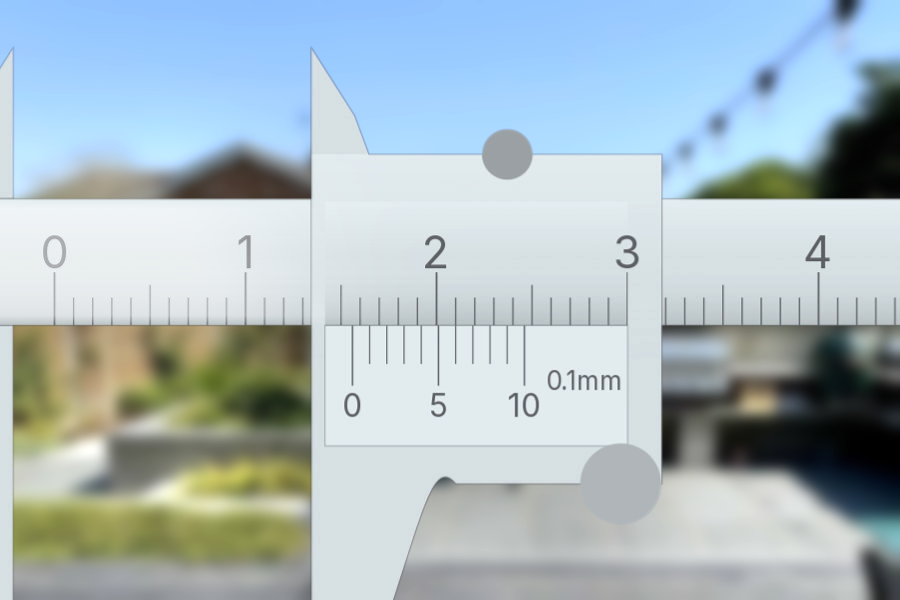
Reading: 15.6 mm
